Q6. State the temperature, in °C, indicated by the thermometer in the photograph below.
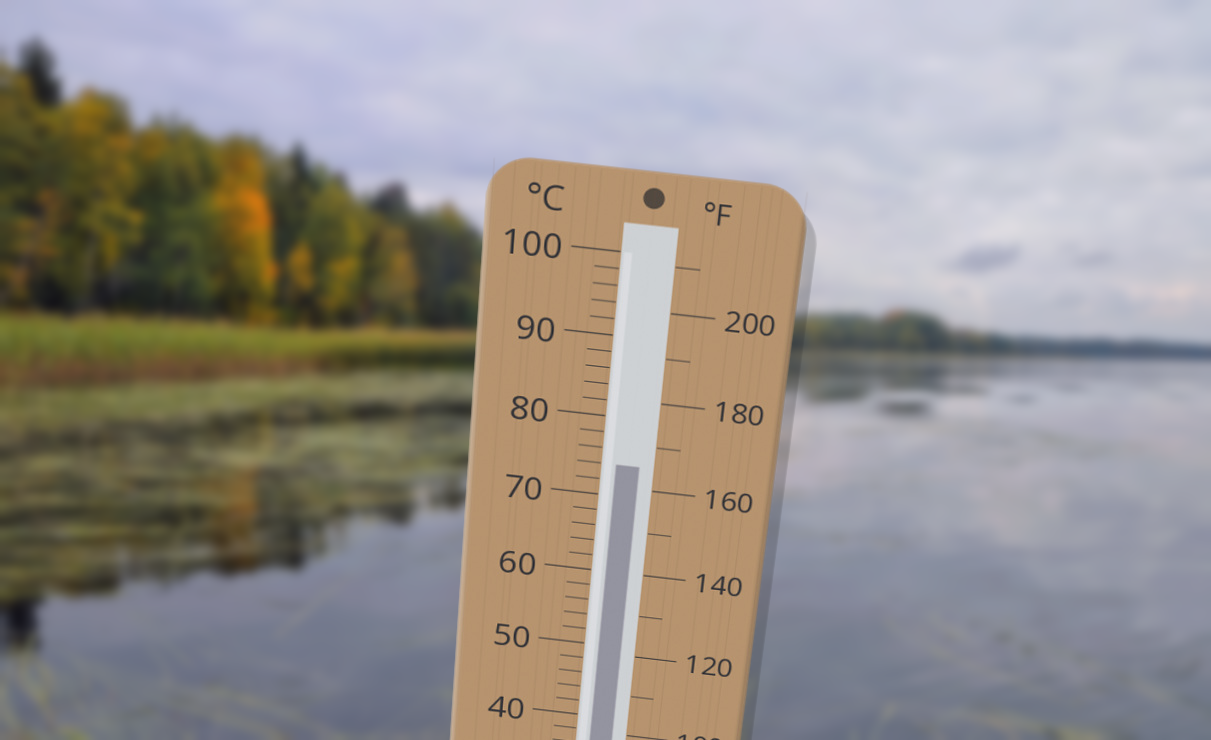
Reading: 74 °C
